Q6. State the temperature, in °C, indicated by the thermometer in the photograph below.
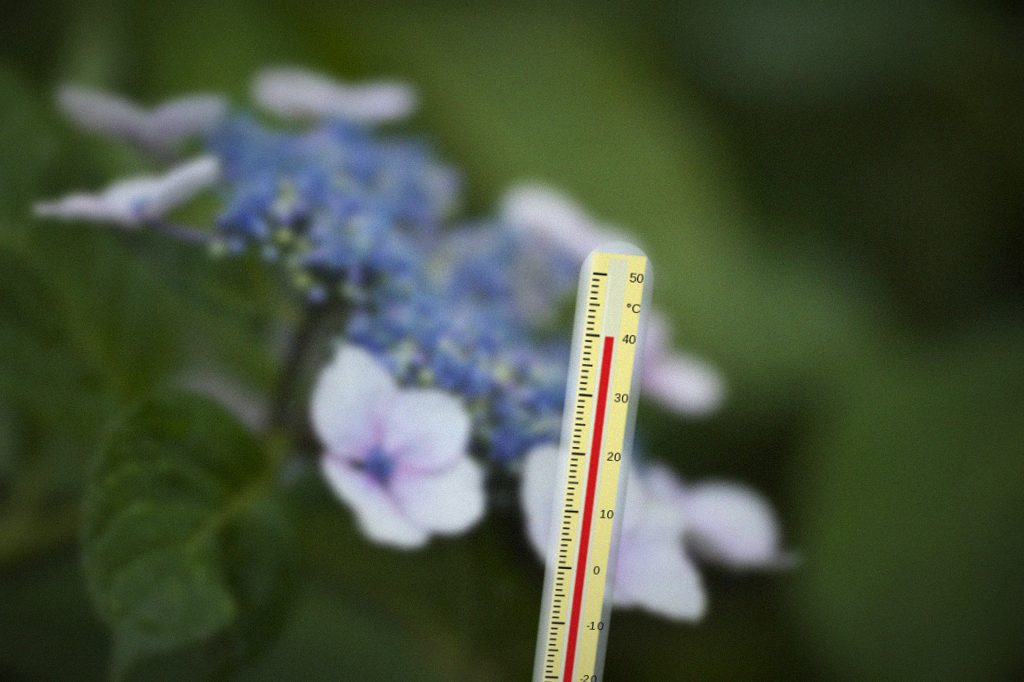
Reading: 40 °C
